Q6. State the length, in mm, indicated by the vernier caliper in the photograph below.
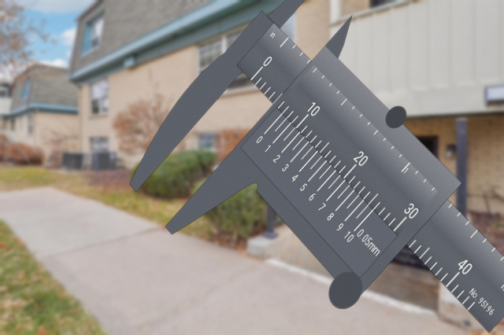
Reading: 7.0 mm
